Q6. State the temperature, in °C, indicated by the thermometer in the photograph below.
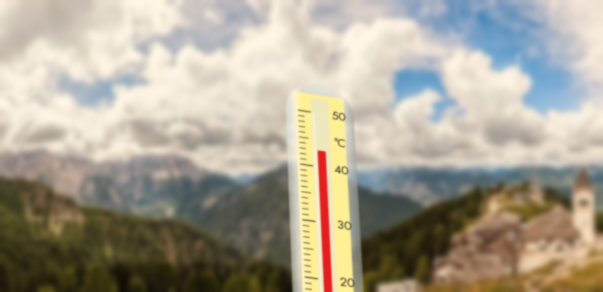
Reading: 43 °C
